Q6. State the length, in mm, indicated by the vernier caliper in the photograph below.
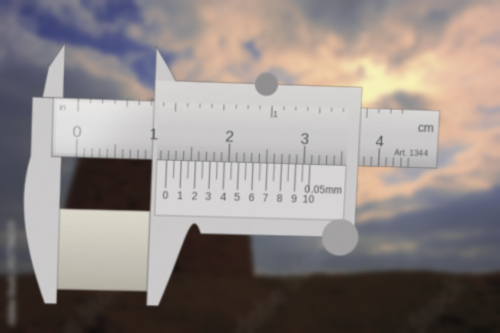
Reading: 11.8 mm
